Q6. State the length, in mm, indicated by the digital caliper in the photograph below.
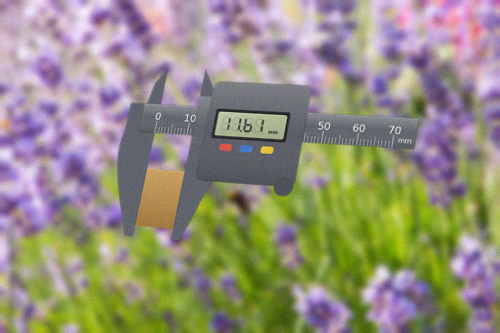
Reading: 11.61 mm
